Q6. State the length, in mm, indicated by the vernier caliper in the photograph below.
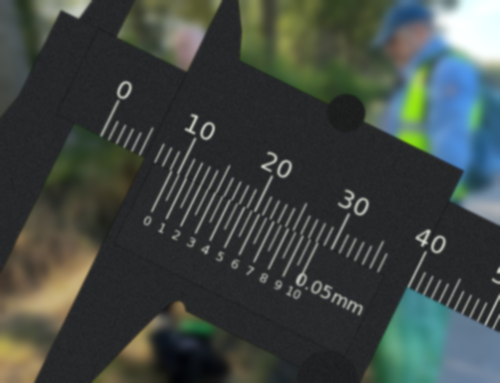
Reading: 9.2 mm
